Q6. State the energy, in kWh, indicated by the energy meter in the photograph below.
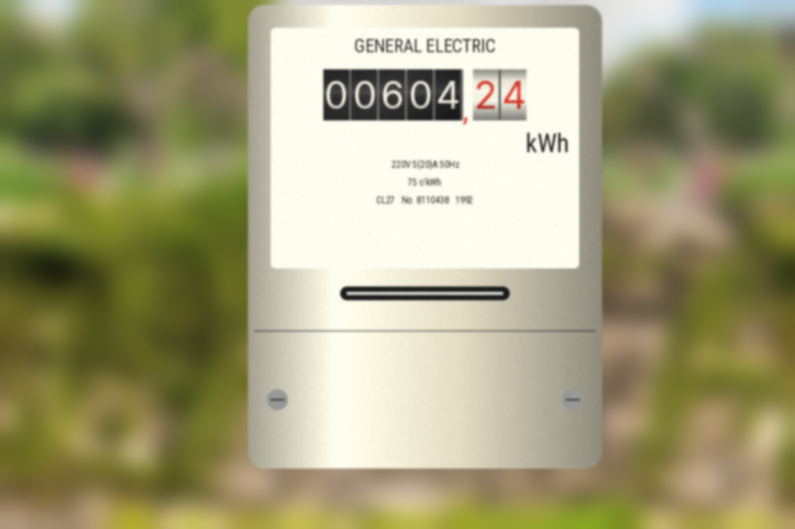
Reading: 604.24 kWh
